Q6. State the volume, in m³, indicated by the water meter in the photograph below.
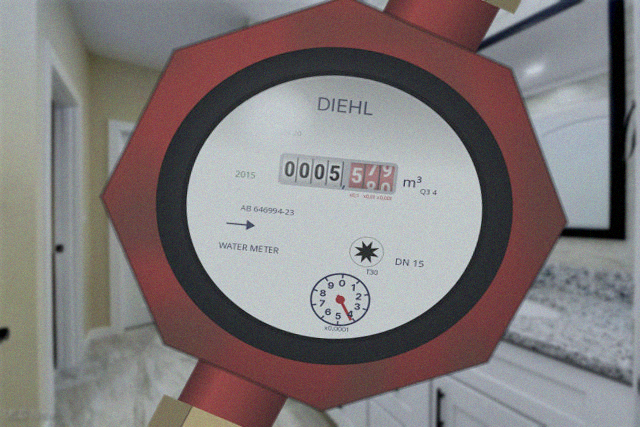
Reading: 5.5794 m³
